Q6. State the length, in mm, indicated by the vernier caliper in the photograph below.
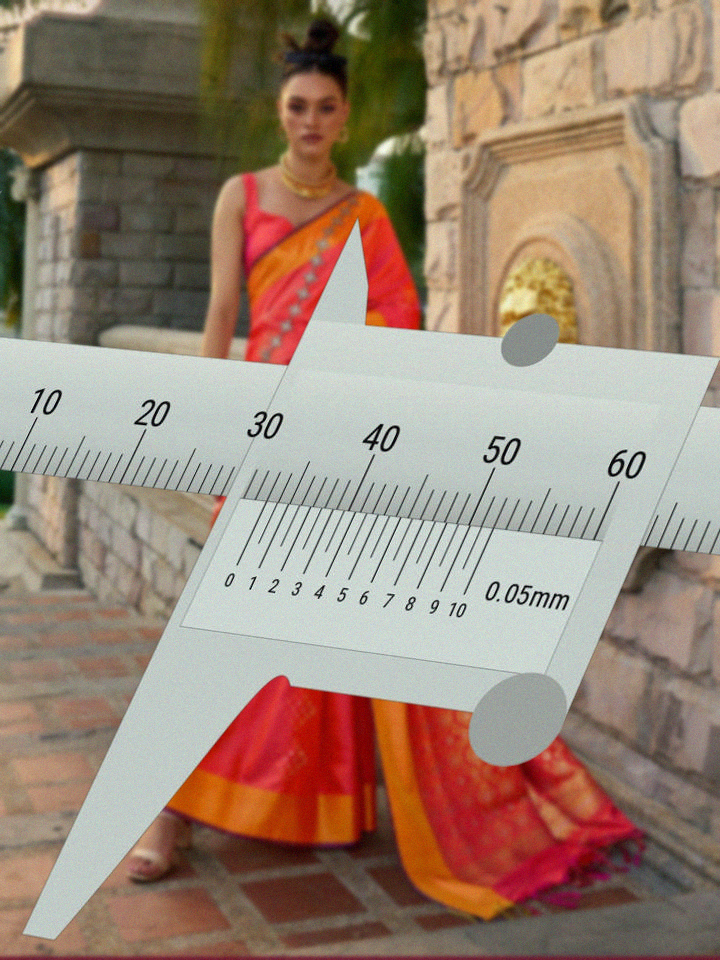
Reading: 33.0 mm
